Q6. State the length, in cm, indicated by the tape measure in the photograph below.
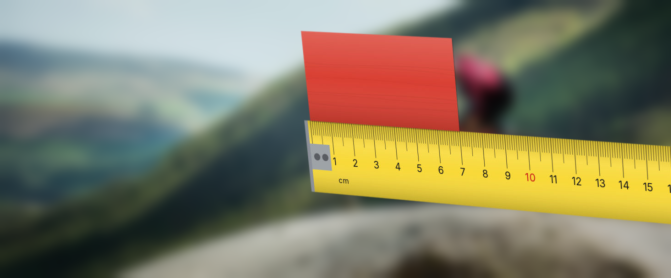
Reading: 7 cm
